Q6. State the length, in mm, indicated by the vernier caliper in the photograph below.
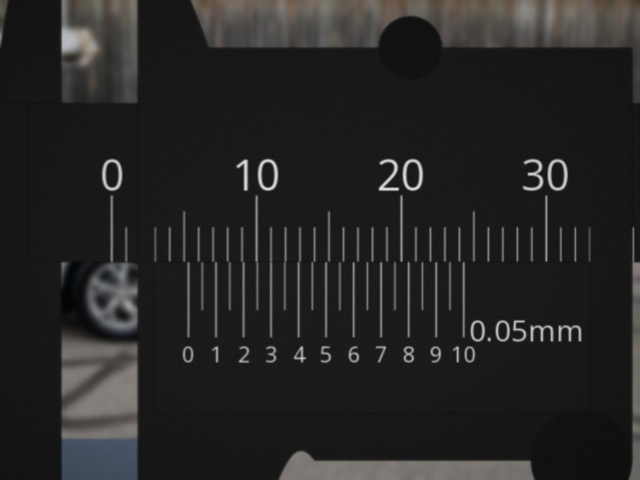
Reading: 5.3 mm
